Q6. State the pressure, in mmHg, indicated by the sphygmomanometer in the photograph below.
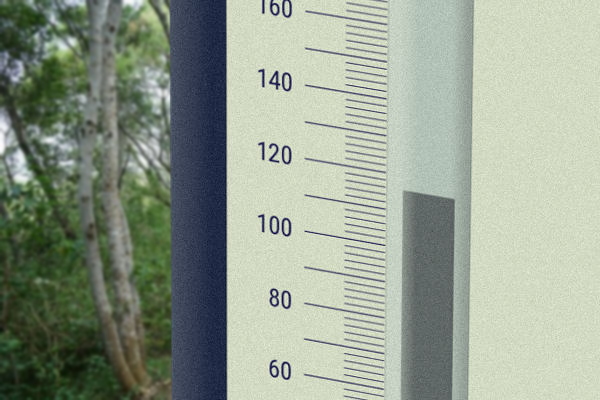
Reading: 116 mmHg
